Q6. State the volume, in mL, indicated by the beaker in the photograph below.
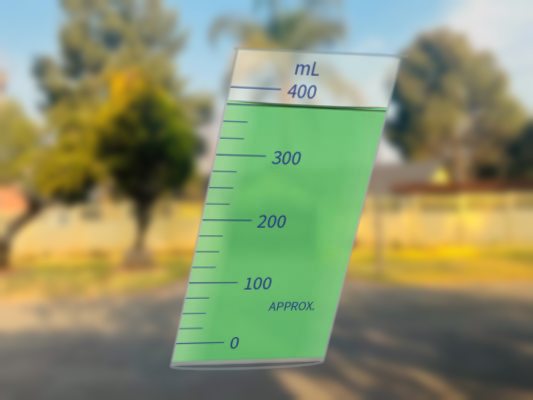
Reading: 375 mL
